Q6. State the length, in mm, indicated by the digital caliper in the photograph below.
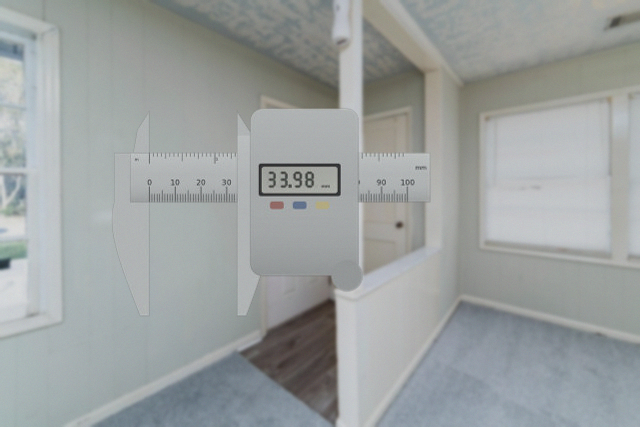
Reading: 33.98 mm
